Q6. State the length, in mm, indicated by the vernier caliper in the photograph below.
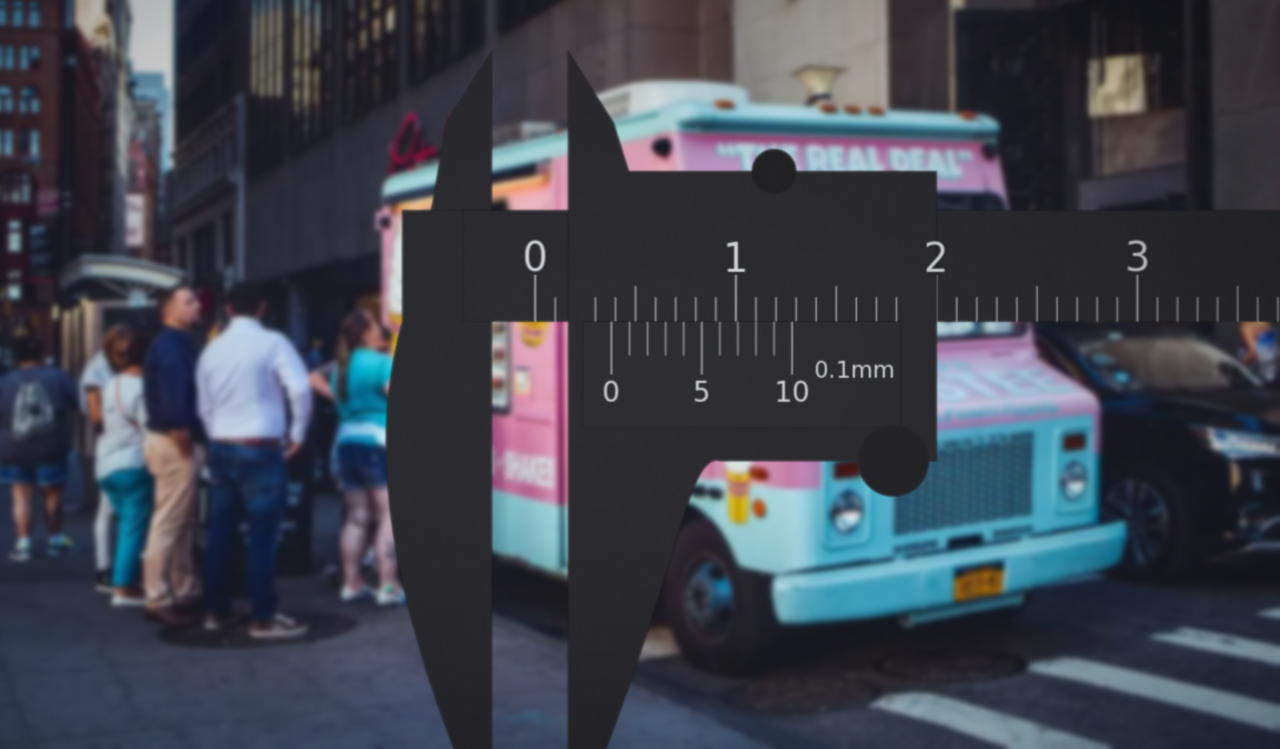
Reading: 3.8 mm
